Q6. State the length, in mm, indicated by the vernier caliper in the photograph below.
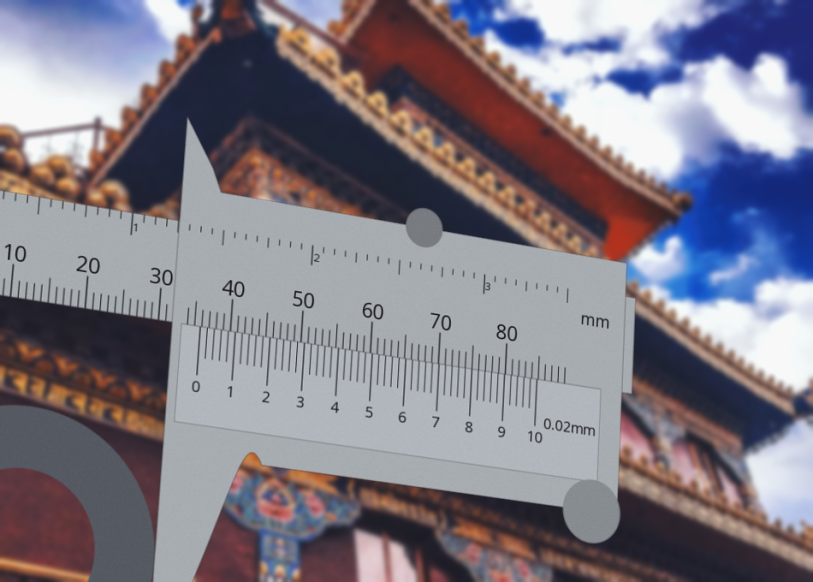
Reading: 35.8 mm
